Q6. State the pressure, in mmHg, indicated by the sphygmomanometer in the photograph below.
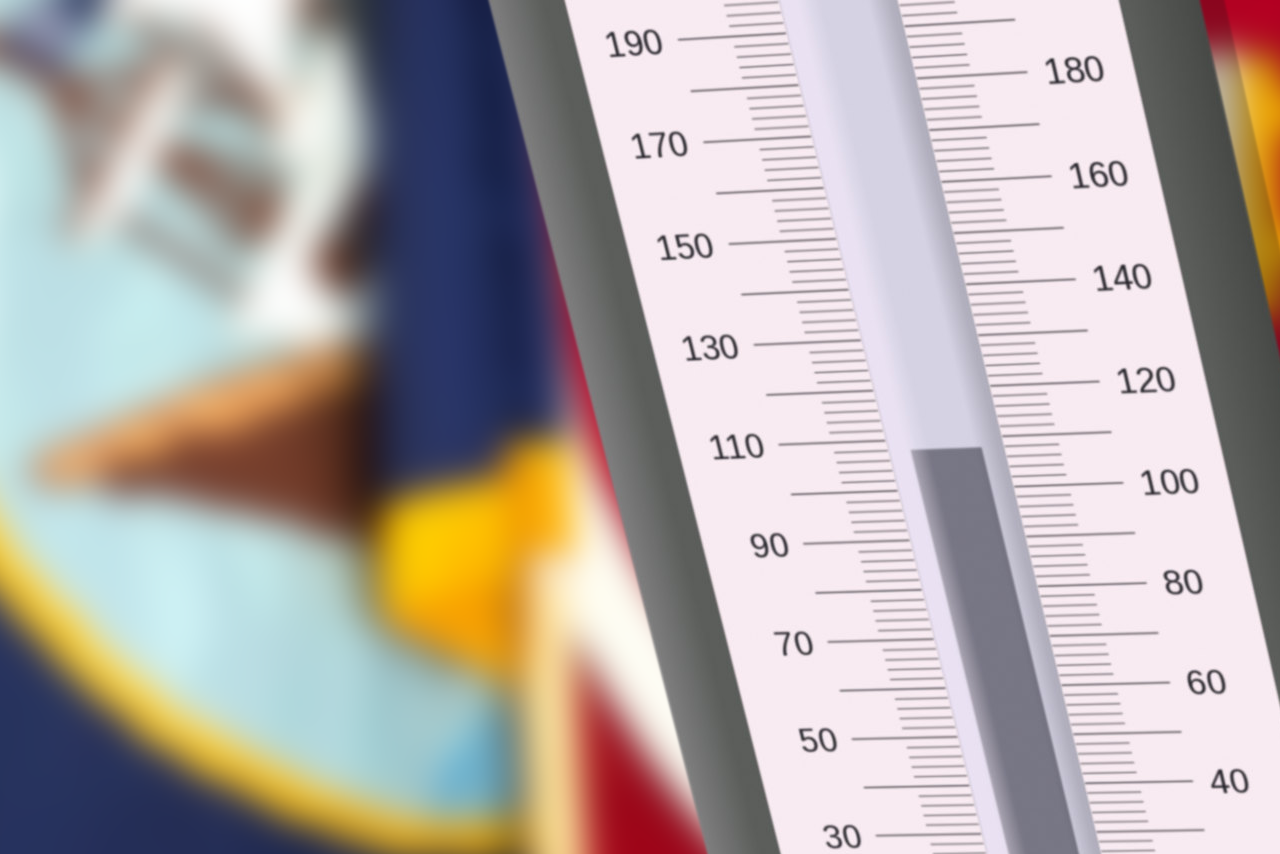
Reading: 108 mmHg
